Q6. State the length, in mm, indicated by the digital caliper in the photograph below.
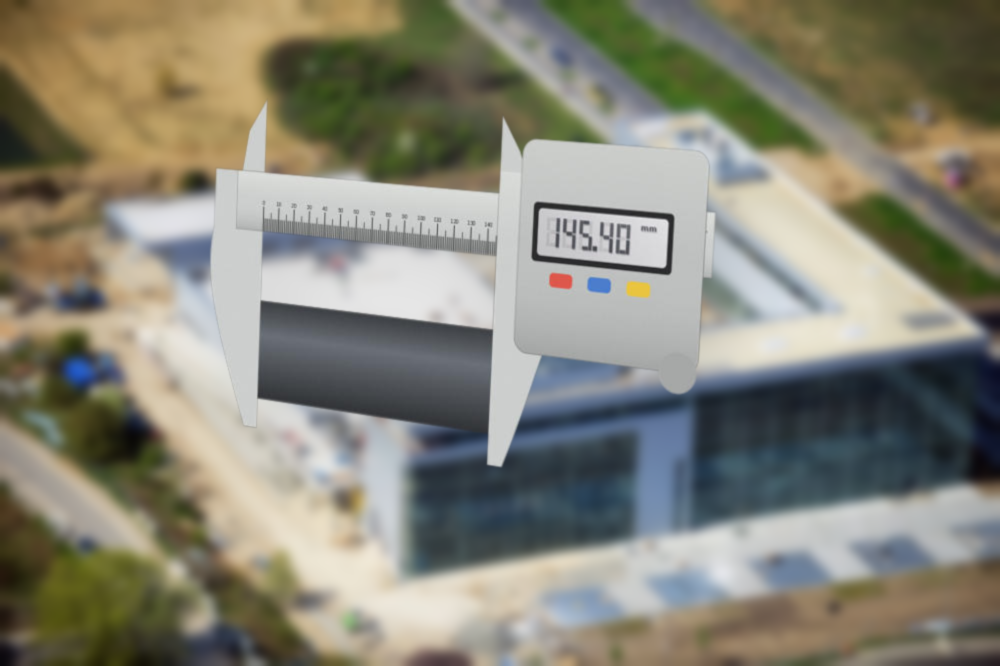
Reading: 145.40 mm
